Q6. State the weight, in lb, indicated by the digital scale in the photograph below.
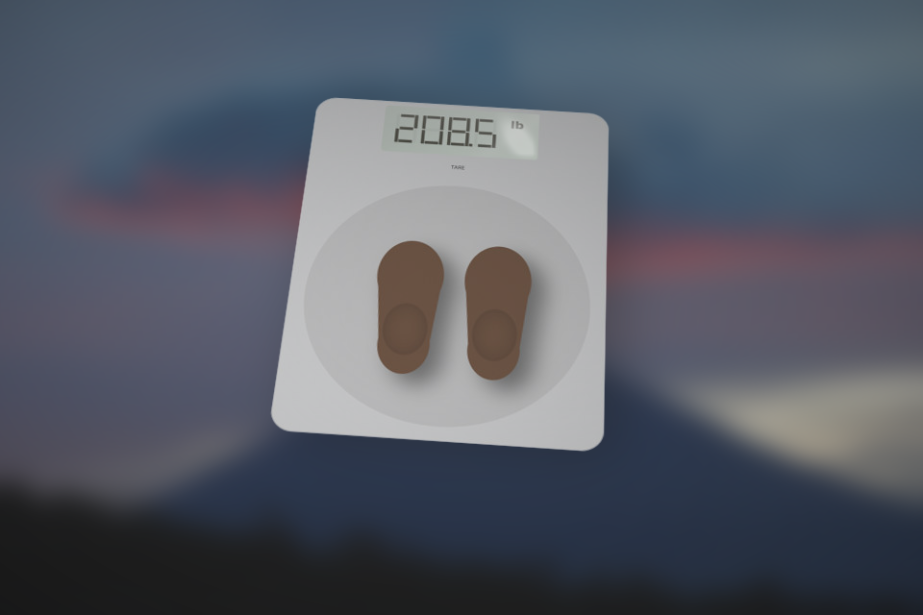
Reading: 208.5 lb
